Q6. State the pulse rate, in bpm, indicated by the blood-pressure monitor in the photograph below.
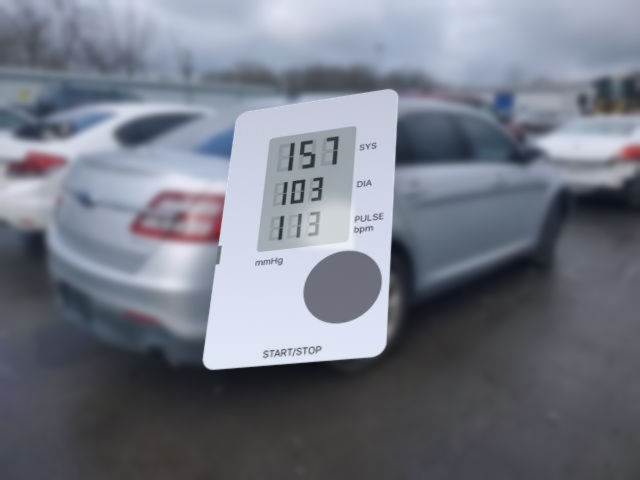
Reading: 113 bpm
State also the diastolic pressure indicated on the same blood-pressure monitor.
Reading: 103 mmHg
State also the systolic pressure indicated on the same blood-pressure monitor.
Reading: 157 mmHg
